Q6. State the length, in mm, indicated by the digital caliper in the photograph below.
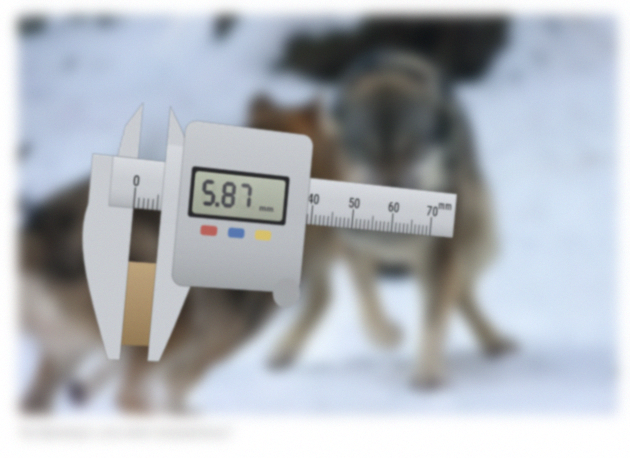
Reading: 5.87 mm
